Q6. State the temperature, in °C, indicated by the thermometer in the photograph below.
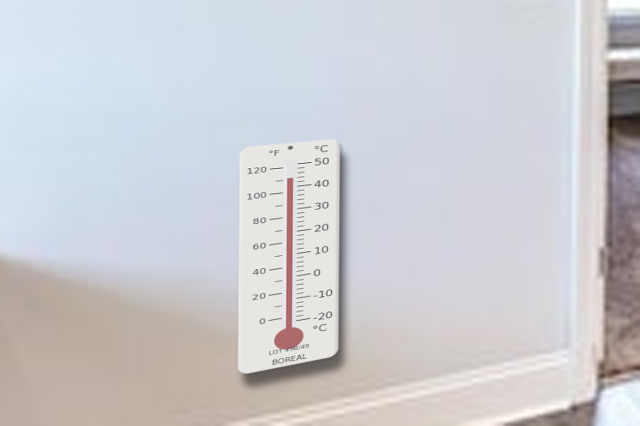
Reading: 44 °C
